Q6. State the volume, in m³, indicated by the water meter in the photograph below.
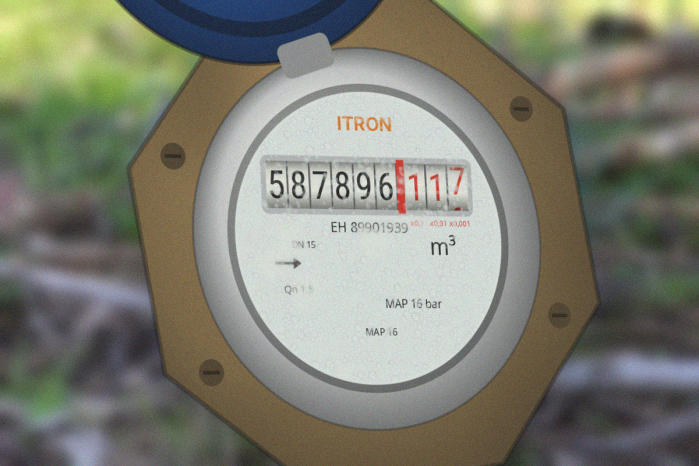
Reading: 587896.117 m³
